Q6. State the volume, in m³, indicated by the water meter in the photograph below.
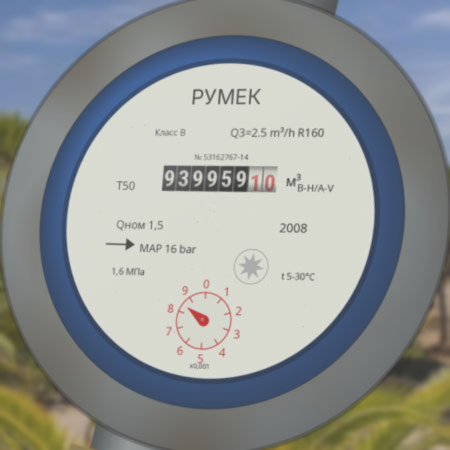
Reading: 939959.098 m³
